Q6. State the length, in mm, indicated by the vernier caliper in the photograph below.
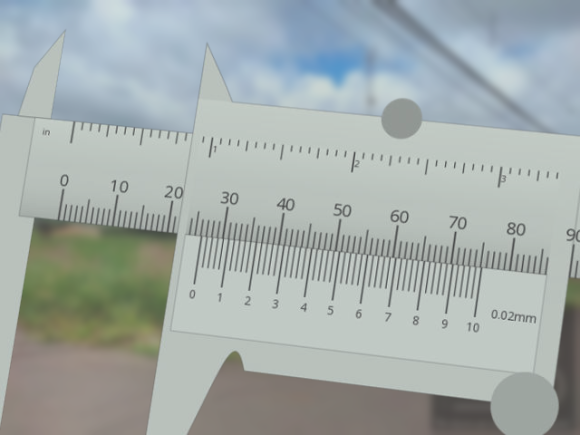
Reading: 26.2 mm
